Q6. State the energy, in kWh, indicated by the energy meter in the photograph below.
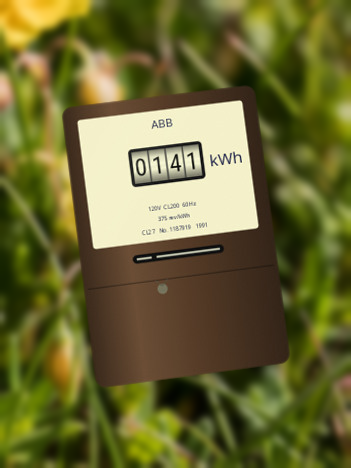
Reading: 141 kWh
